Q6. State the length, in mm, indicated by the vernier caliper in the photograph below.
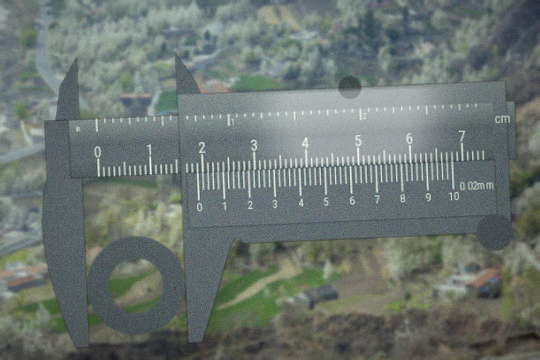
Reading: 19.0 mm
